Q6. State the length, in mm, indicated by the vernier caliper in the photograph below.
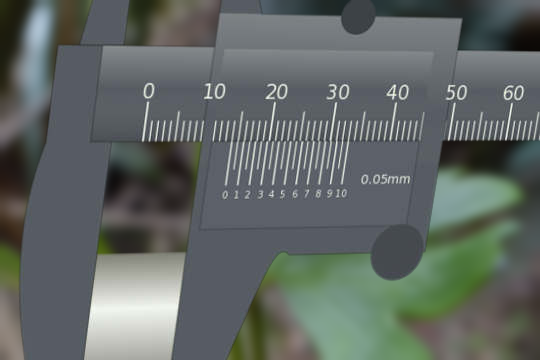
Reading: 14.0 mm
